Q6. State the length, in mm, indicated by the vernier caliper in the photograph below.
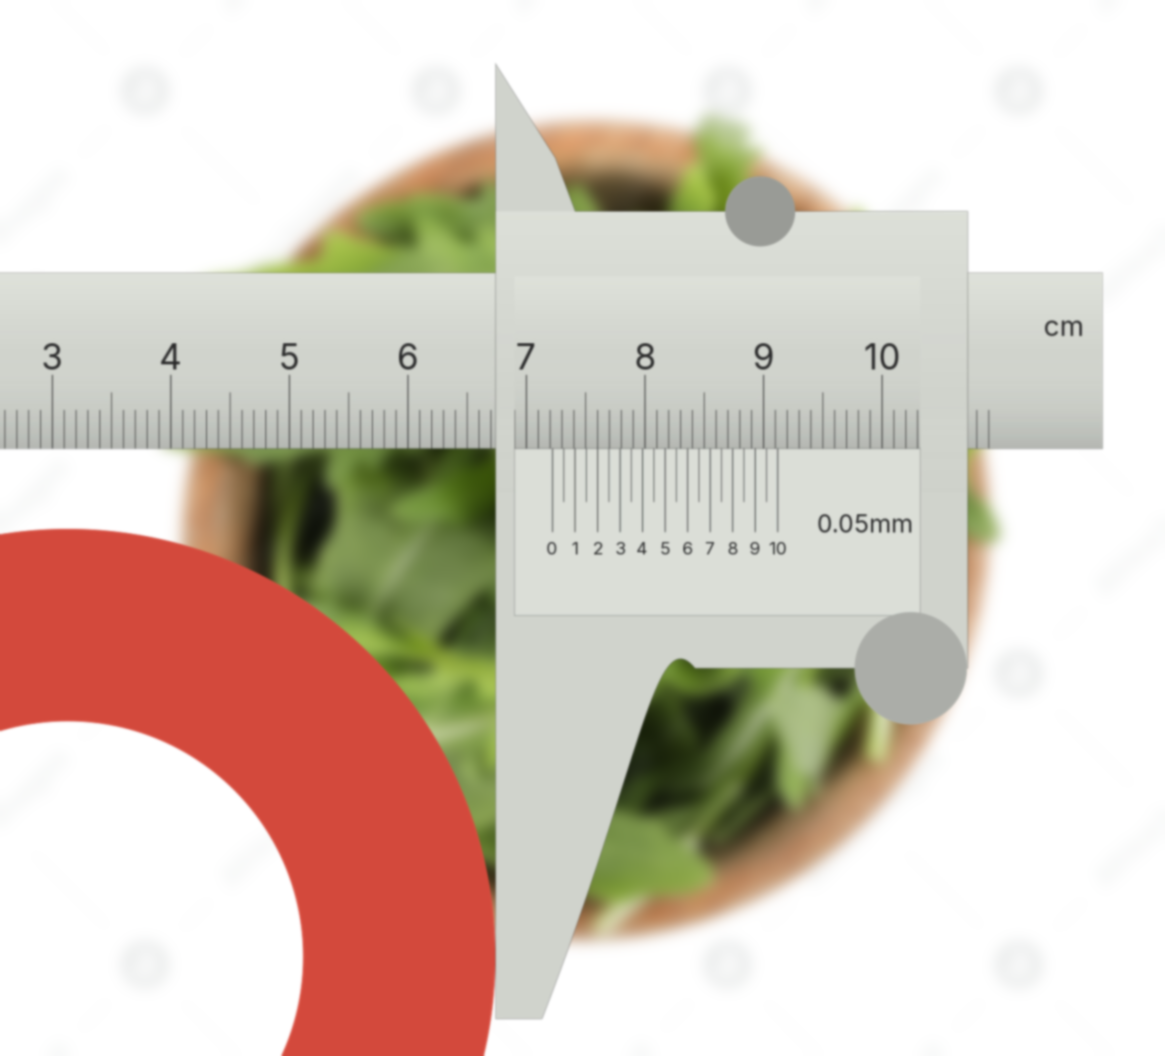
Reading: 72.2 mm
